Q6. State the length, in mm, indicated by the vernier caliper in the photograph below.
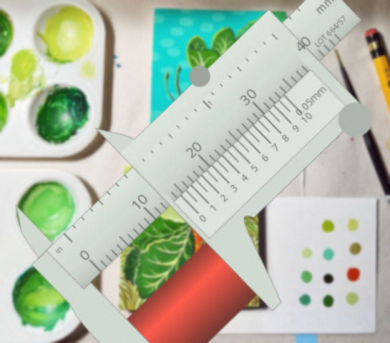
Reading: 14.6 mm
